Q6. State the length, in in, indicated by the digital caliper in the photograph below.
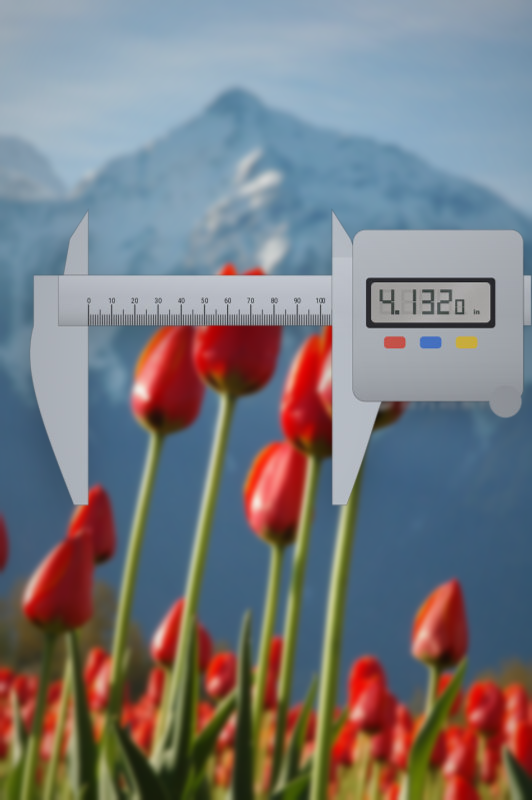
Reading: 4.1320 in
